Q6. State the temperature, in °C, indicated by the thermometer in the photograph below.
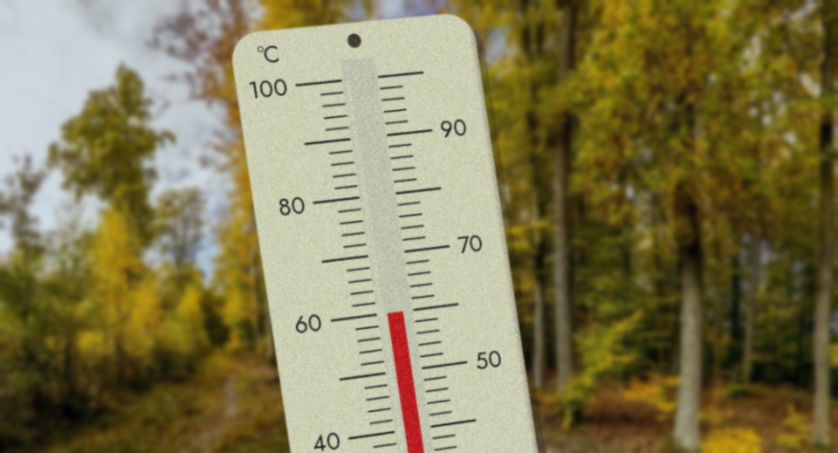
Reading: 60 °C
